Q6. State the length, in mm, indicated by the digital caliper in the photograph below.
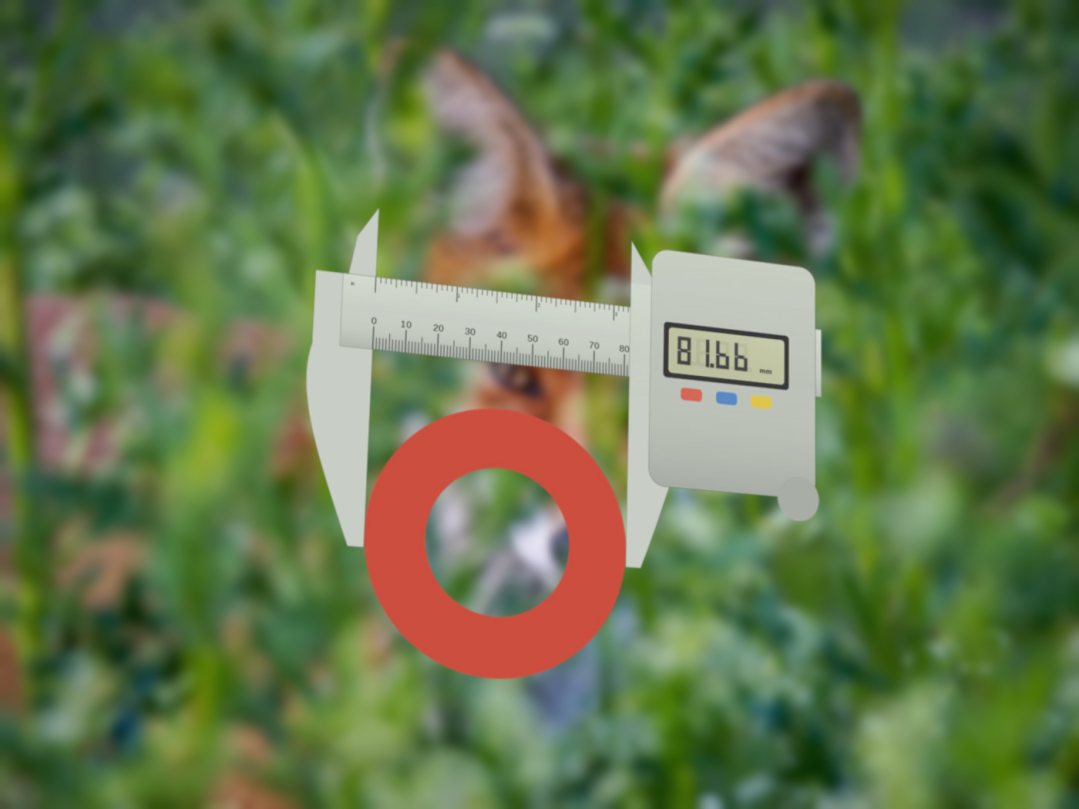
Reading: 81.66 mm
